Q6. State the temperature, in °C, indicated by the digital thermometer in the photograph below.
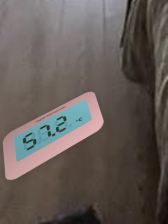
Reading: 57.2 °C
